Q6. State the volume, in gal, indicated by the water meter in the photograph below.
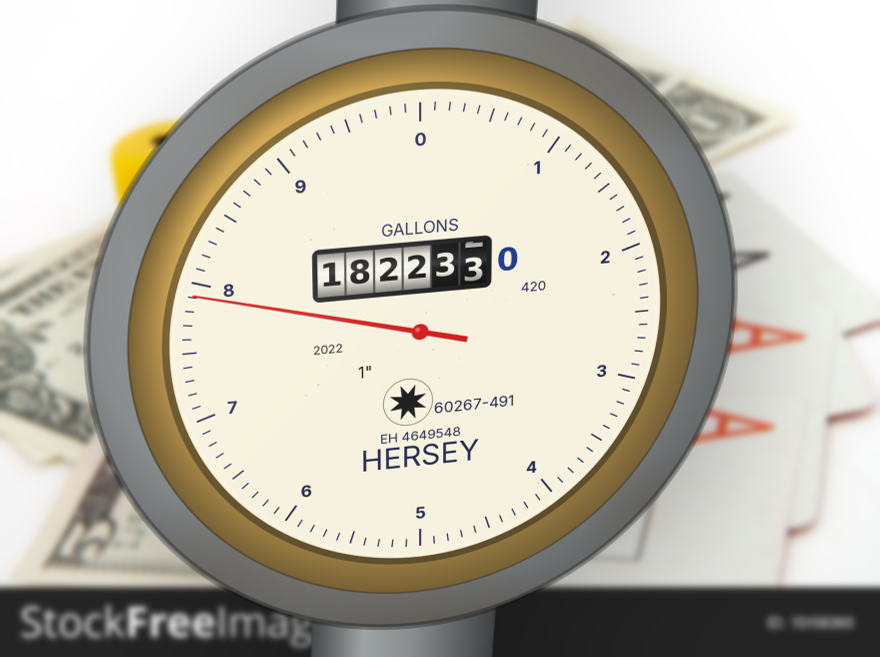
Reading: 1822327.9 gal
